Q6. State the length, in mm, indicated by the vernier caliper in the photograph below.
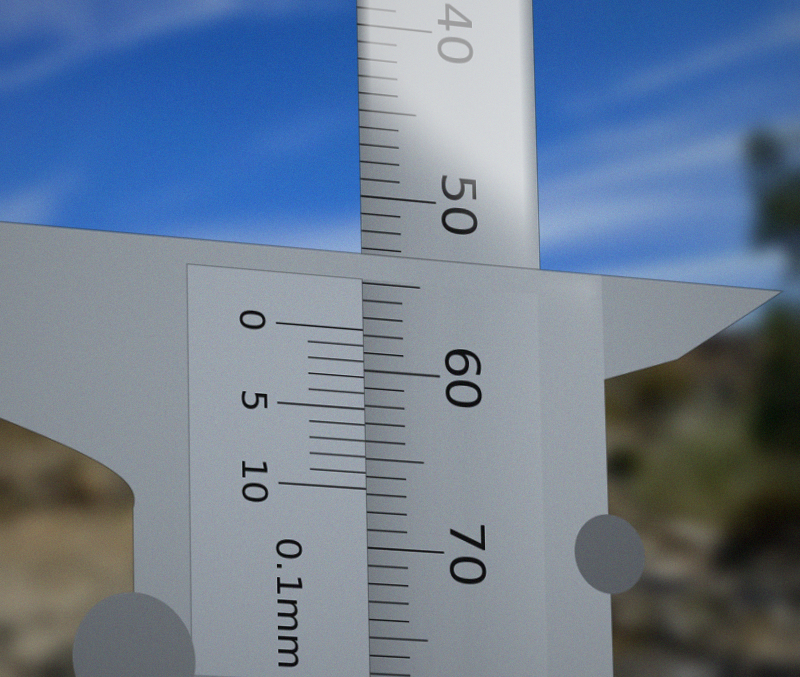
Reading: 57.7 mm
